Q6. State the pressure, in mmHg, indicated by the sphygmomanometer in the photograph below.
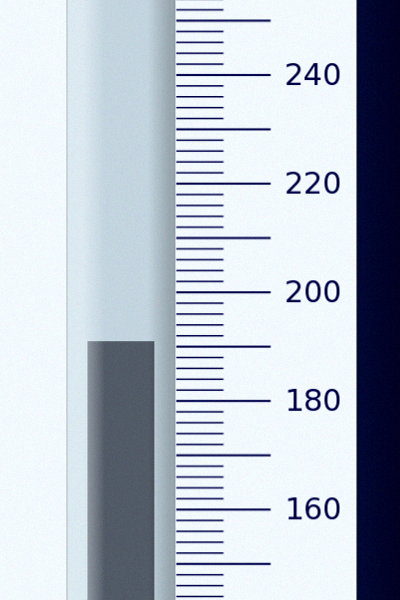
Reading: 191 mmHg
